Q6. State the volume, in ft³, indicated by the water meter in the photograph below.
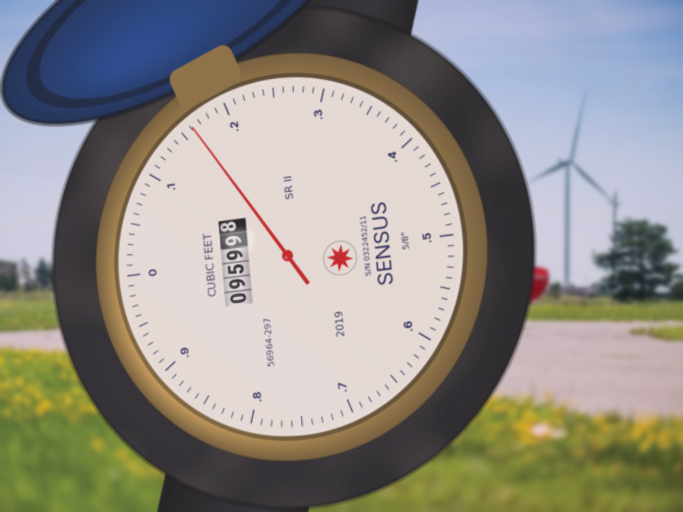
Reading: 95998.16 ft³
